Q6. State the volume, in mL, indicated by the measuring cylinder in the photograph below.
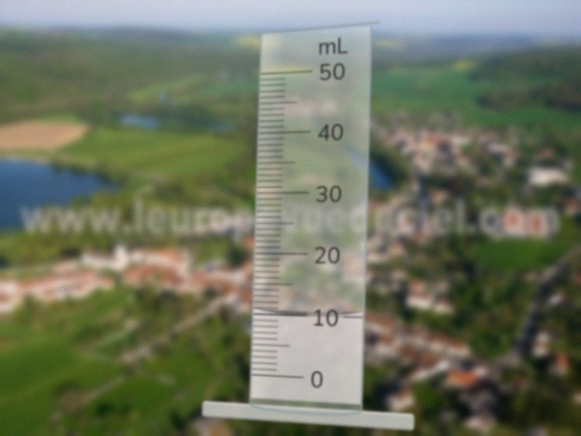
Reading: 10 mL
